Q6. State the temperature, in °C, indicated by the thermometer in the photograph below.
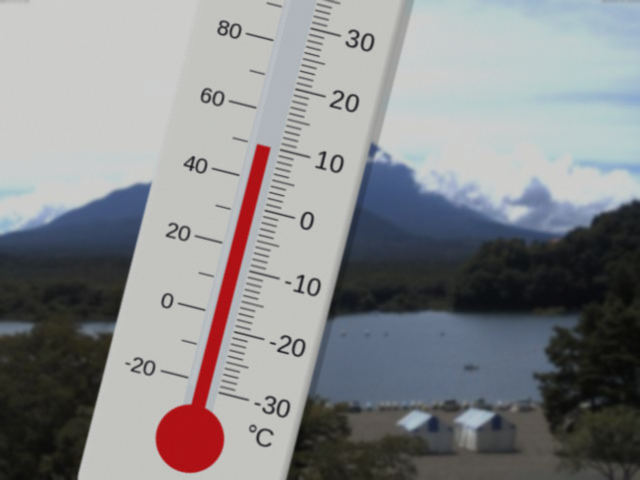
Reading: 10 °C
